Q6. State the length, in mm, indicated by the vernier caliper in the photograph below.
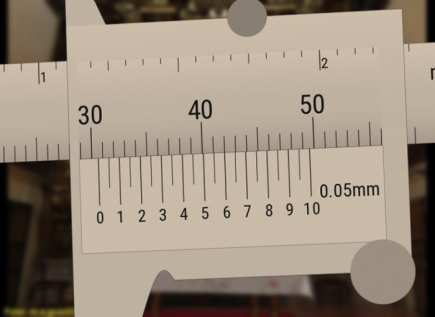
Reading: 30.6 mm
